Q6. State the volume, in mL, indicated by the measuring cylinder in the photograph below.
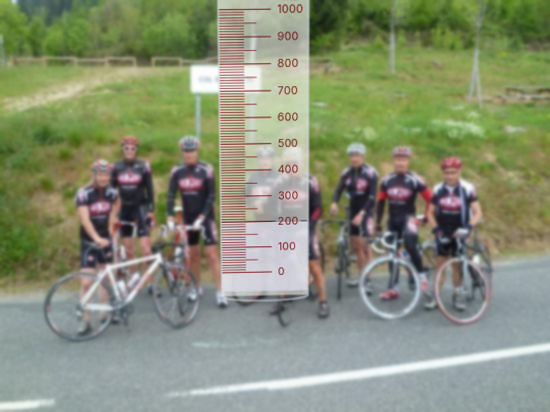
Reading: 200 mL
